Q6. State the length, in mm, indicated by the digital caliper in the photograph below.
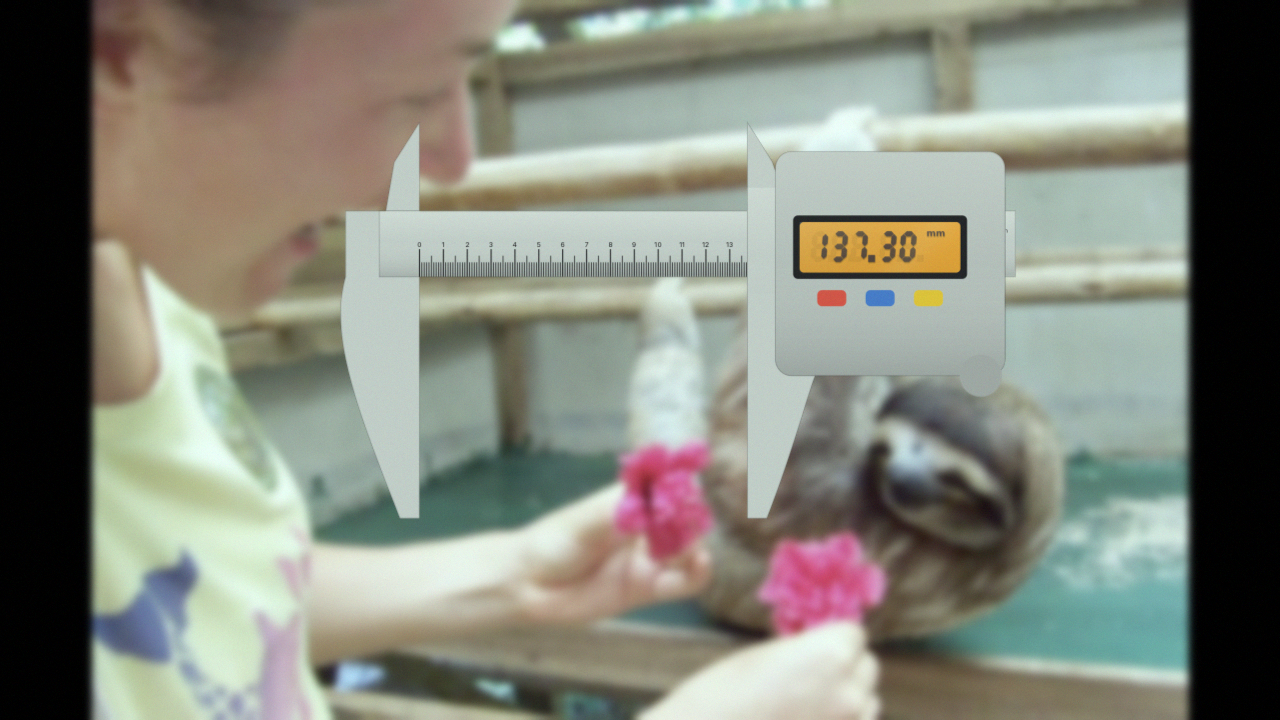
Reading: 137.30 mm
